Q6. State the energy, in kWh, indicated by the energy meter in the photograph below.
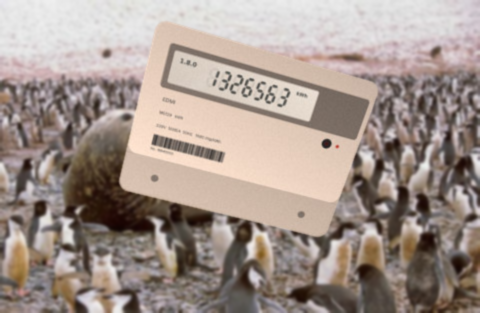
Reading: 1326563 kWh
